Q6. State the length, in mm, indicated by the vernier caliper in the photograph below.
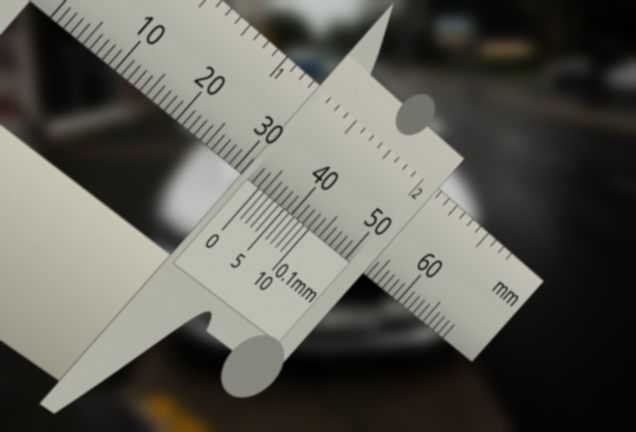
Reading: 34.2 mm
